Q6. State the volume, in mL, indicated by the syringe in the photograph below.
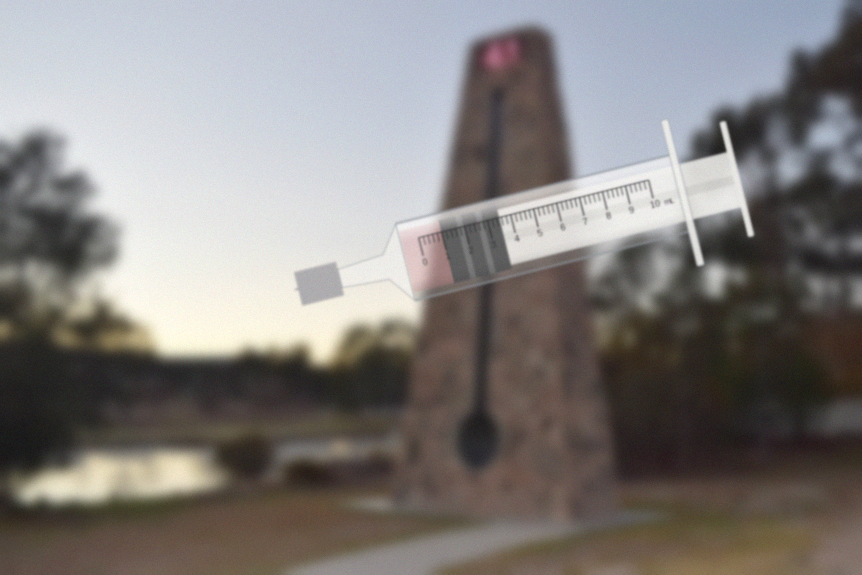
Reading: 1 mL
